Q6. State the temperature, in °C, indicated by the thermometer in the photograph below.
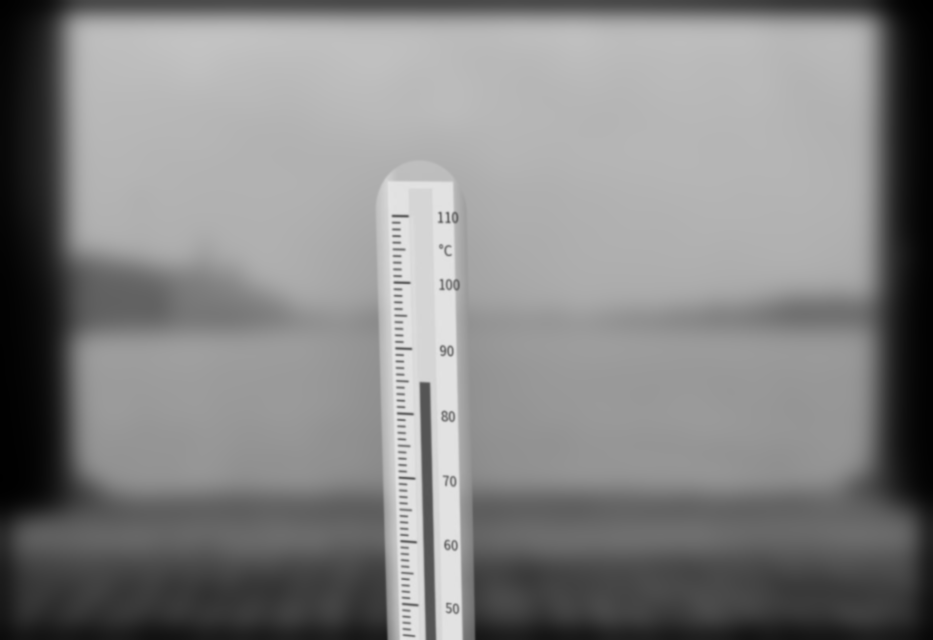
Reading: 85 °C
